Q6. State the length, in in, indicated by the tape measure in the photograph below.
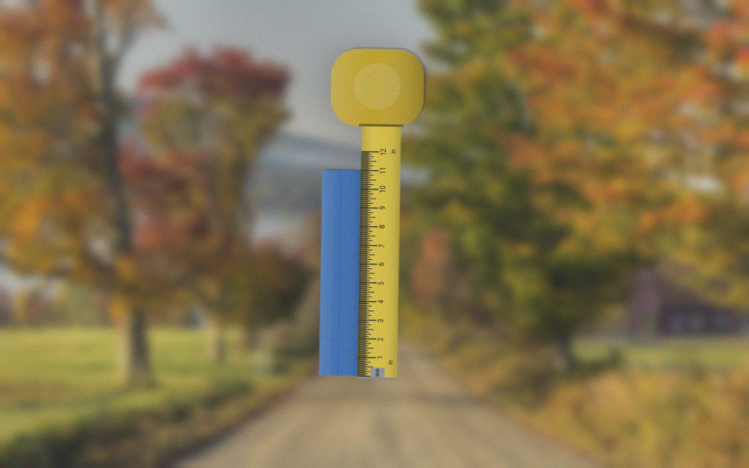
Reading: 11 in
